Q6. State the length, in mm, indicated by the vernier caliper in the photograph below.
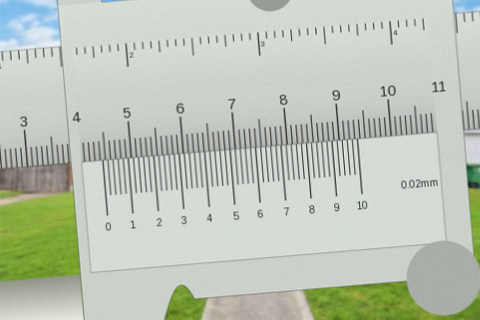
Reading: 44.5 mm
